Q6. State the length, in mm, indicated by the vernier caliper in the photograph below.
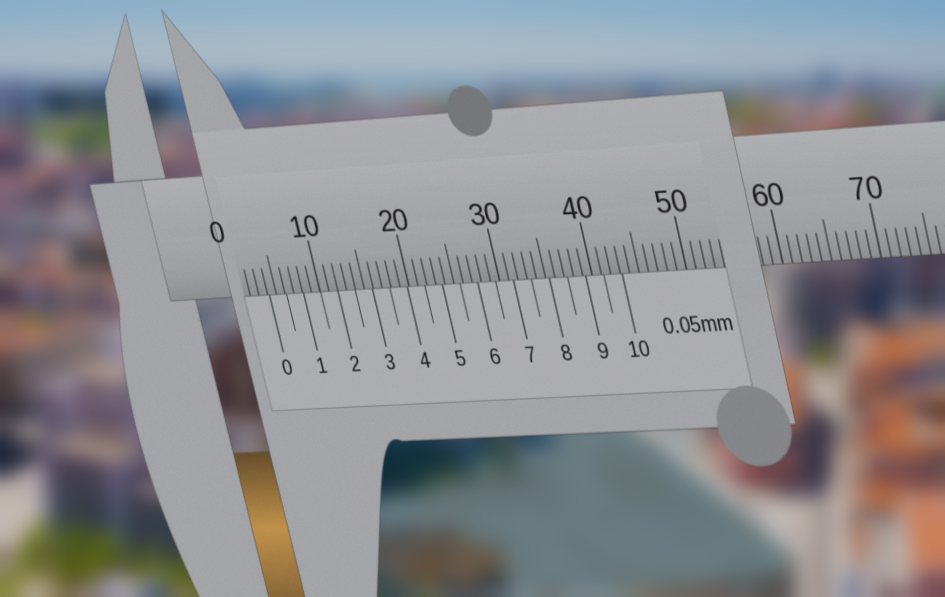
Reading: 4.2 mm
